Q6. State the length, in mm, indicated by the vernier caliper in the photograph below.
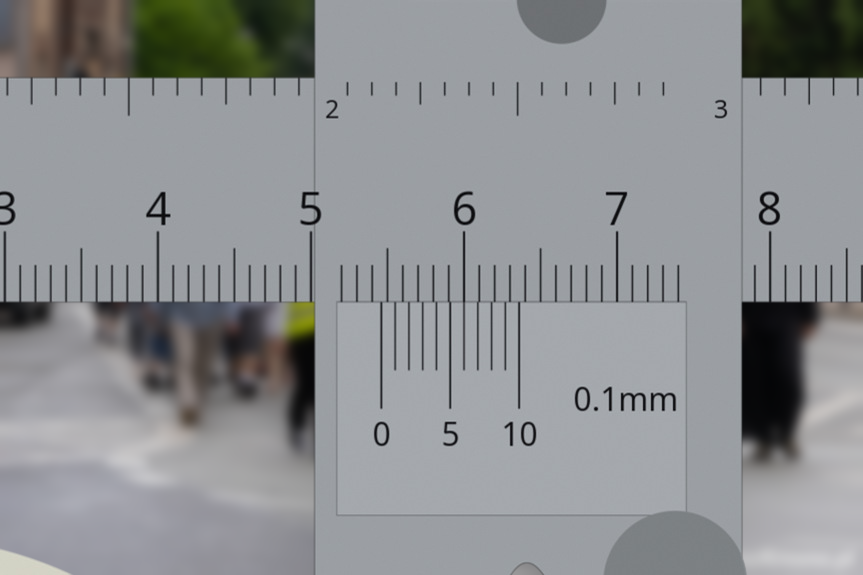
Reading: 54.6 mm
